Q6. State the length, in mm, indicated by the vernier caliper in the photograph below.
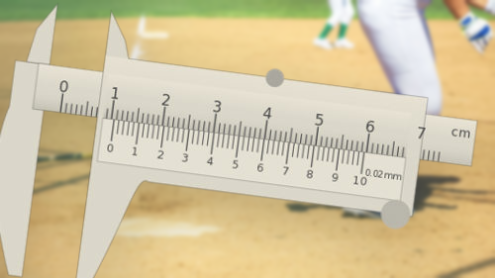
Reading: 10.5 mm
